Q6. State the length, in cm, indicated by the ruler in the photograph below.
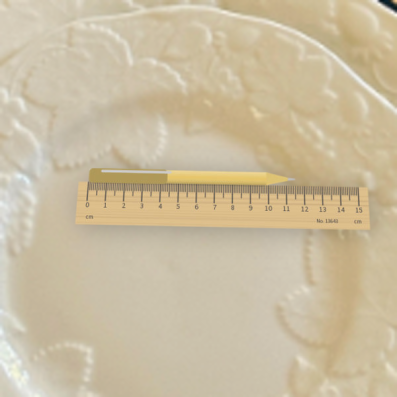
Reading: 11.5 cm
